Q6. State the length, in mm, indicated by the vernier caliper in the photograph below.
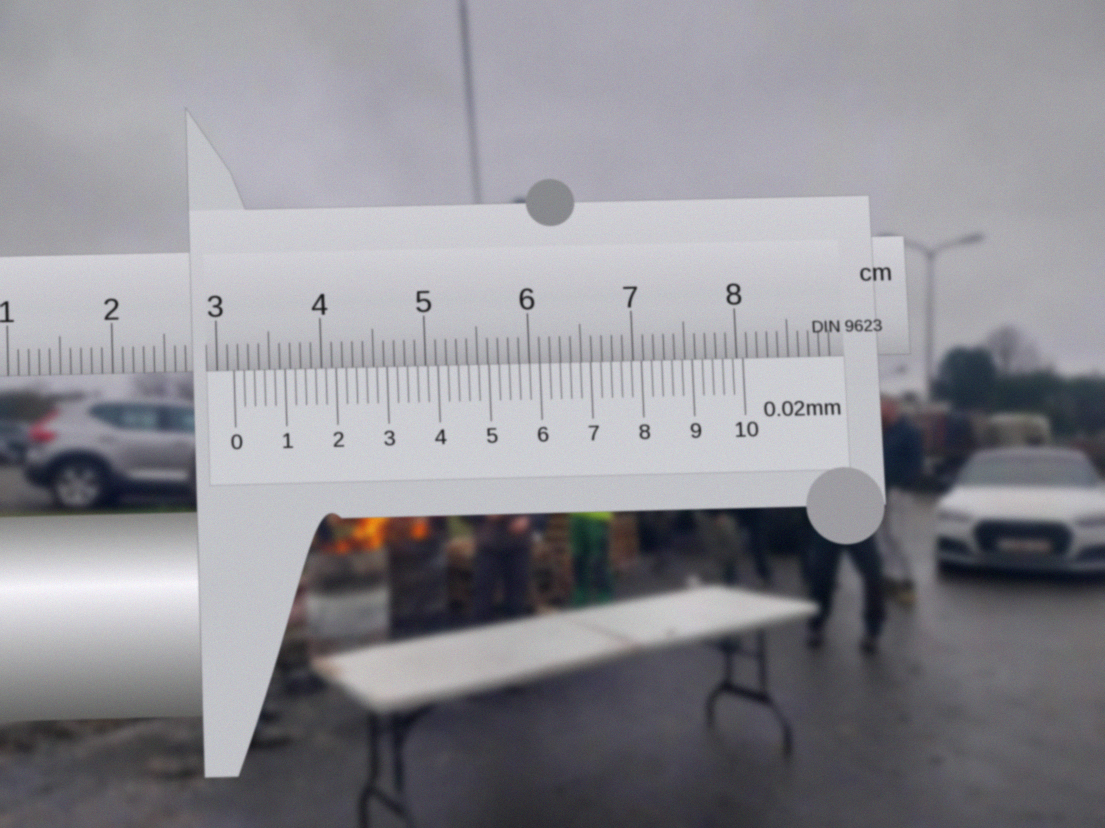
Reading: 31.6 mm
